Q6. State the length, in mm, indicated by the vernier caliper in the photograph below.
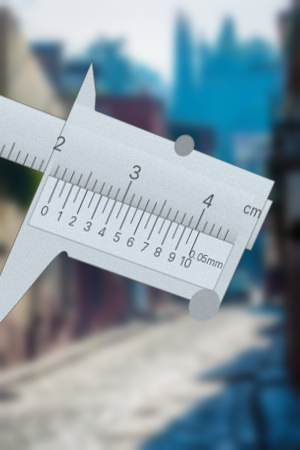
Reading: 21.6 mm
